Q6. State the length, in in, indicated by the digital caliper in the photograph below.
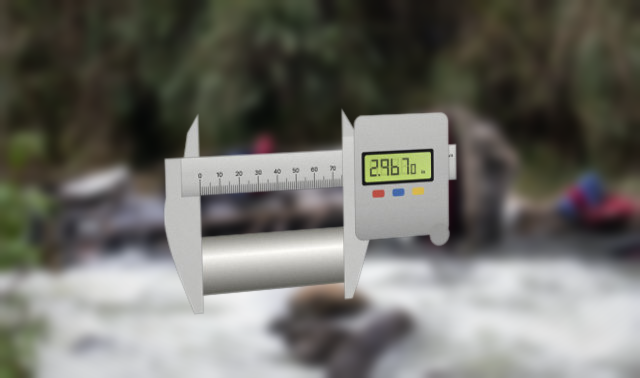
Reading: 2.9670 in
